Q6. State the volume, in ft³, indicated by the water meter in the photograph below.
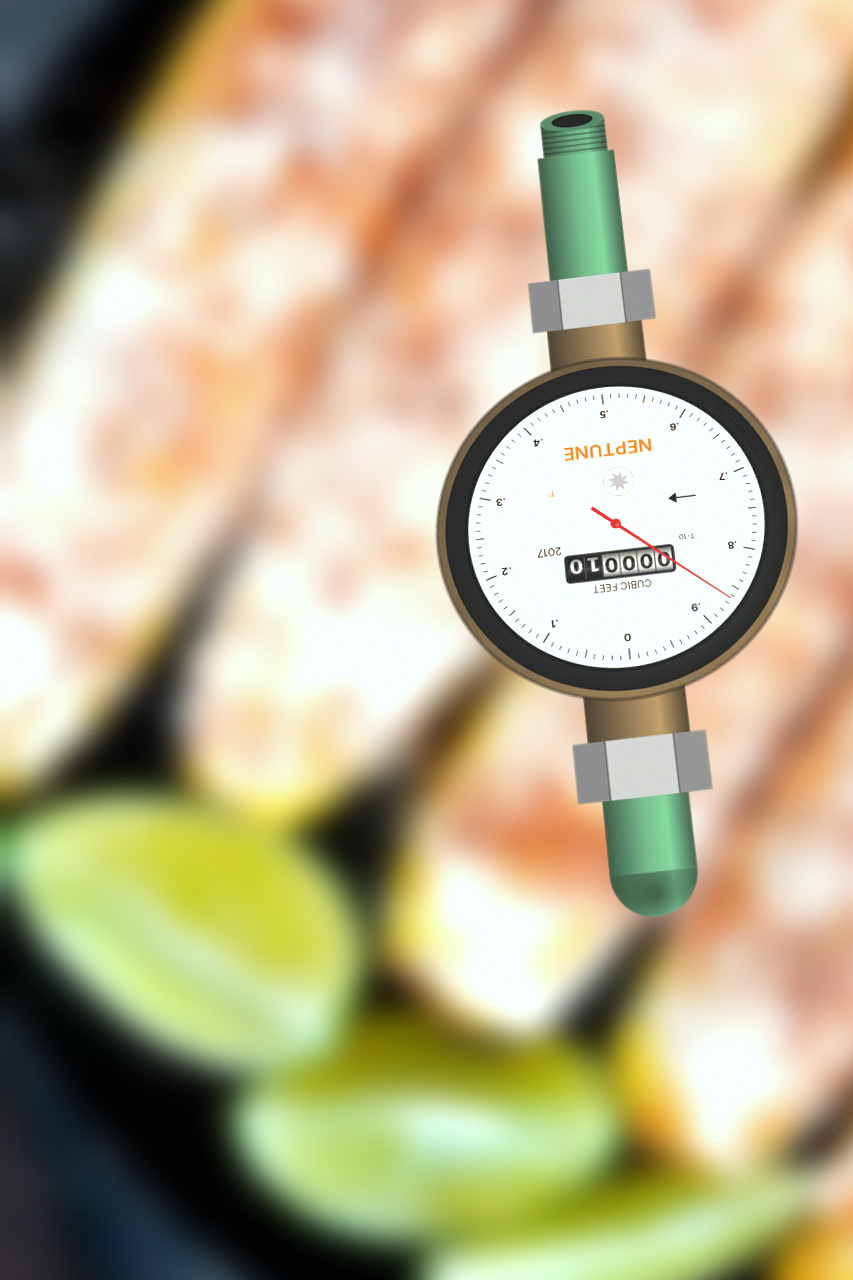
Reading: 9.86 ft³
